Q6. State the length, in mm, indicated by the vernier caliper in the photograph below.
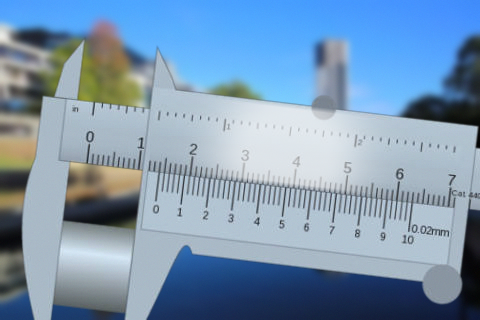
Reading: 14.0 mm
